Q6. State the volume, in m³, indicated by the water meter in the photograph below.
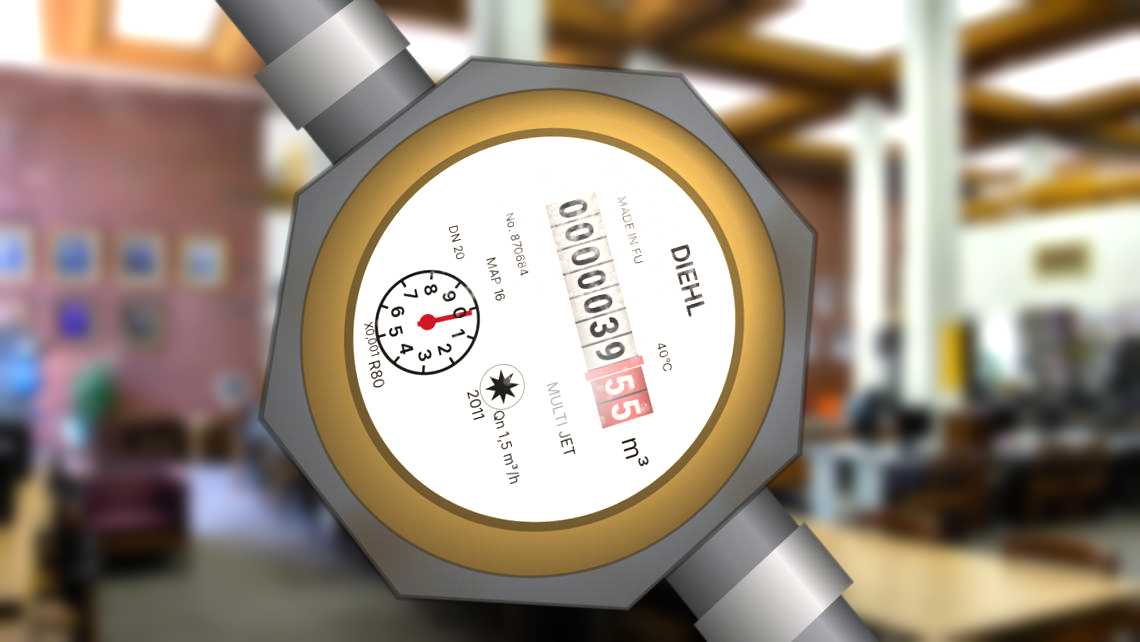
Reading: 39.550 m³
